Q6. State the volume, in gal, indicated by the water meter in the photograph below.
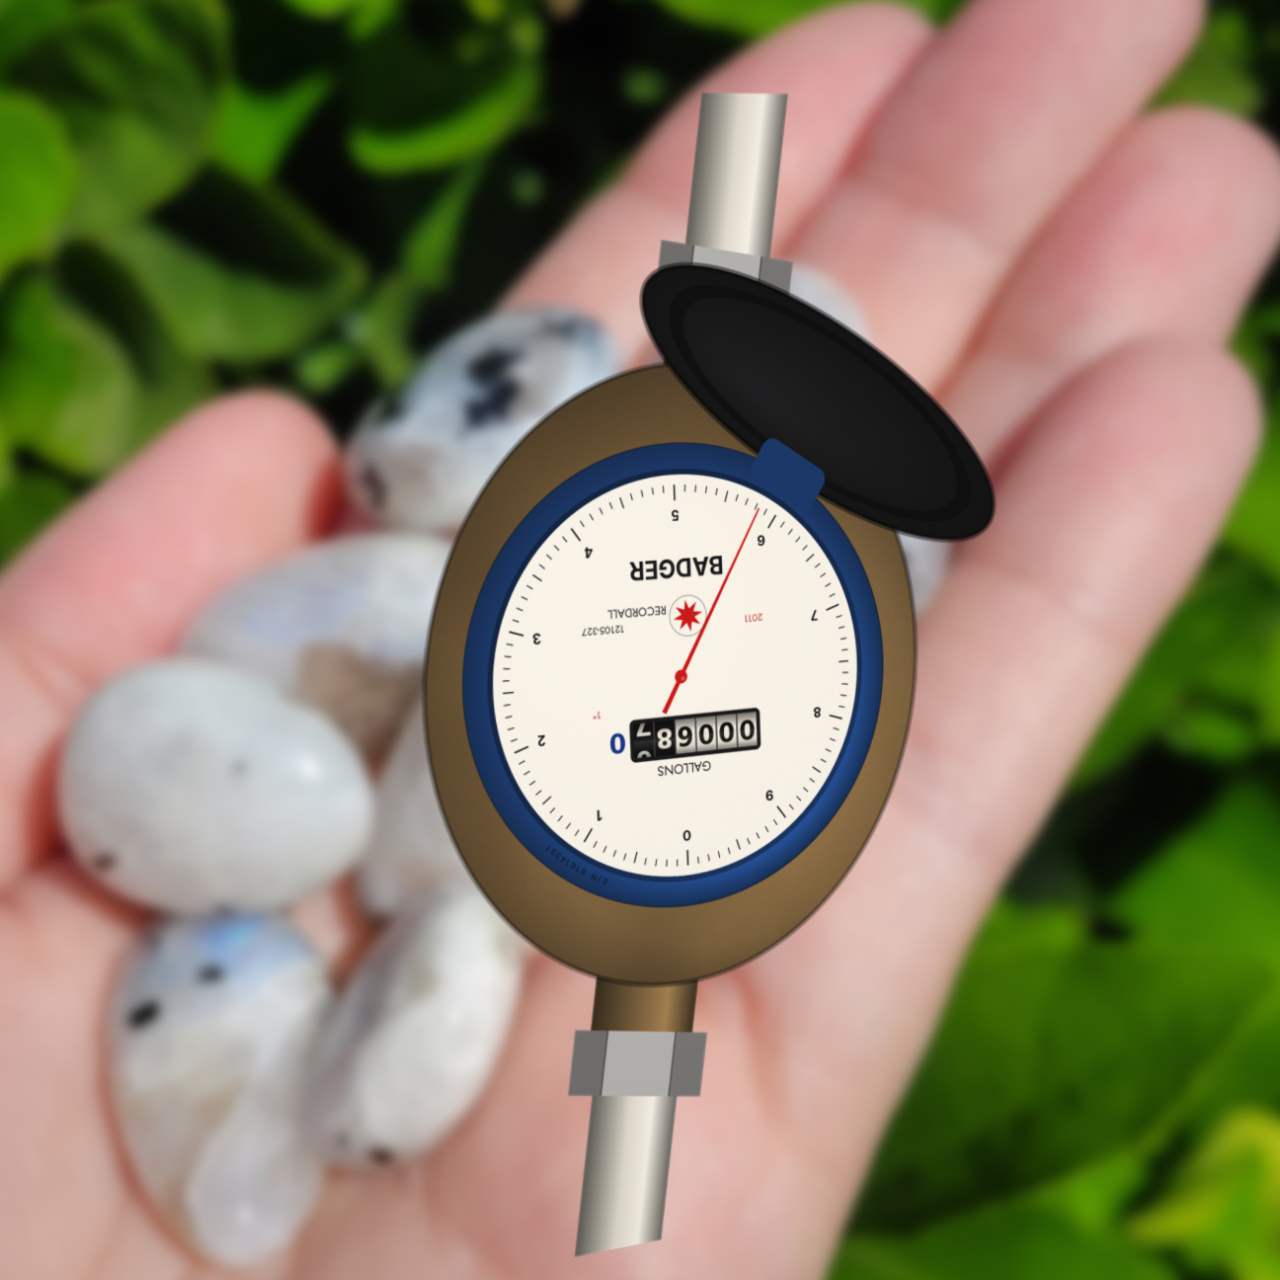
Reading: 6865.8 gal
